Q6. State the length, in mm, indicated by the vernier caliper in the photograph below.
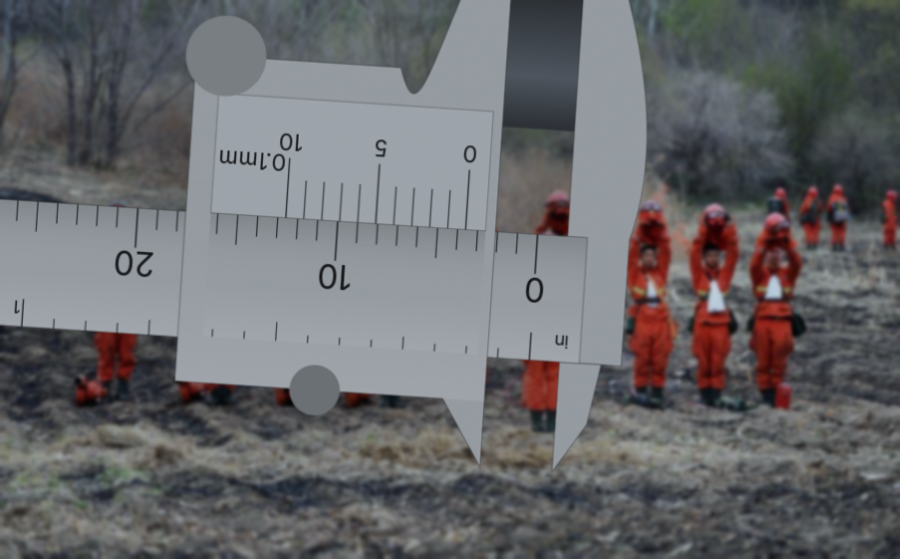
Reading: 3.6 mm
